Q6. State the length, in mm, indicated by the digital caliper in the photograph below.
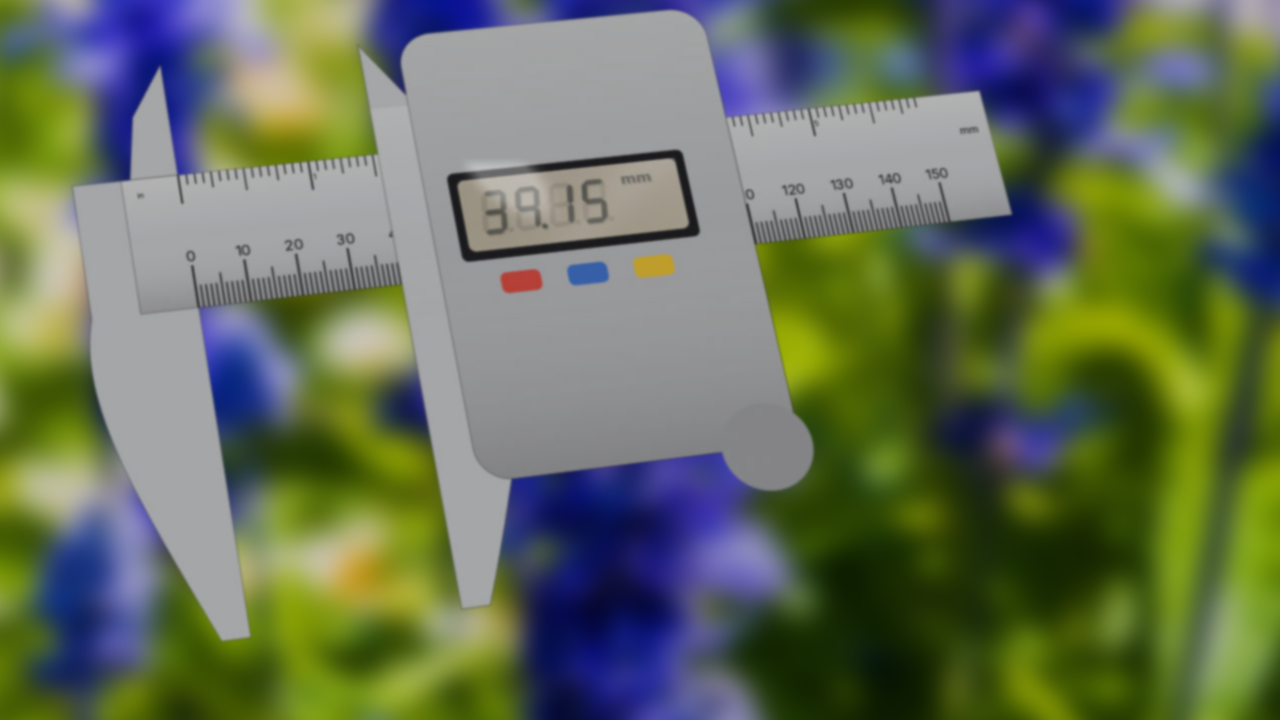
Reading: 39.15 mm
